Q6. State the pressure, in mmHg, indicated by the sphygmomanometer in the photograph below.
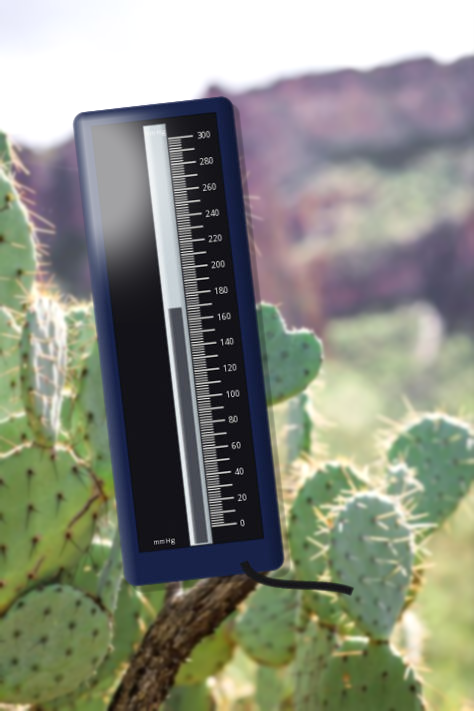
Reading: 170 mmHg
